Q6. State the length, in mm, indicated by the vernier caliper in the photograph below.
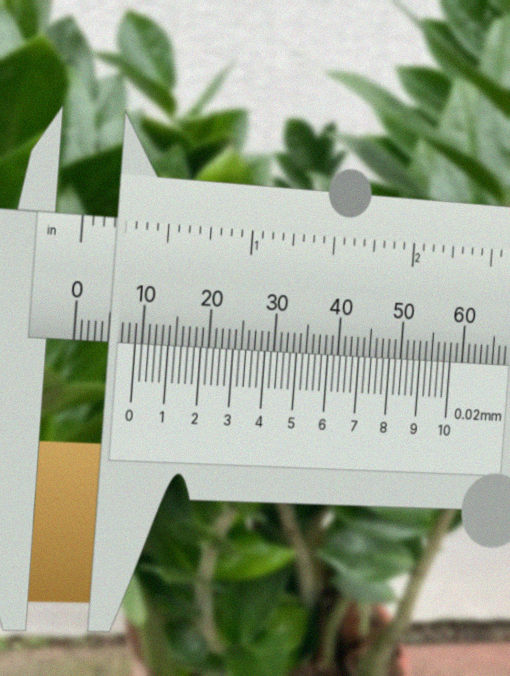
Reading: 9.0 mm
